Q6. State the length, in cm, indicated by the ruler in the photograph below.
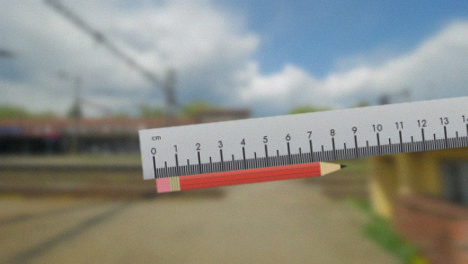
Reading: 8.5 cm
